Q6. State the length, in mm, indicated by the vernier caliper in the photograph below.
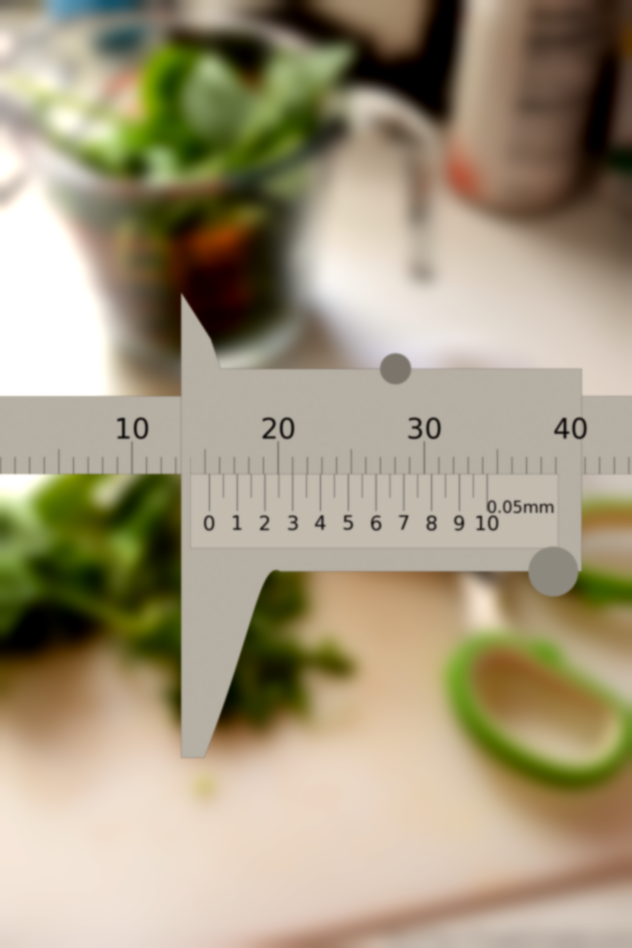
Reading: 15.3 mm
